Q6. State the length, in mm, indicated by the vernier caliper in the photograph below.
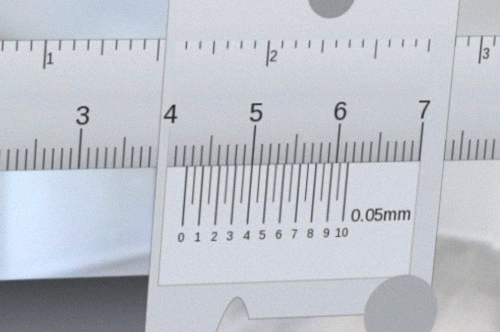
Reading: 42.4 mm
